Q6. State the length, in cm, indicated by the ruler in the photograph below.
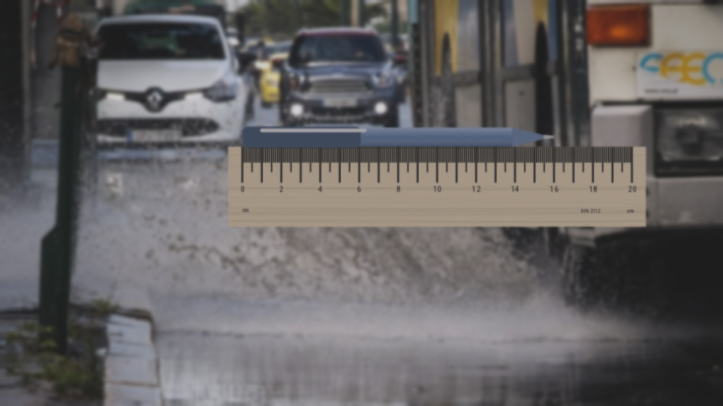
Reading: 16 cm
